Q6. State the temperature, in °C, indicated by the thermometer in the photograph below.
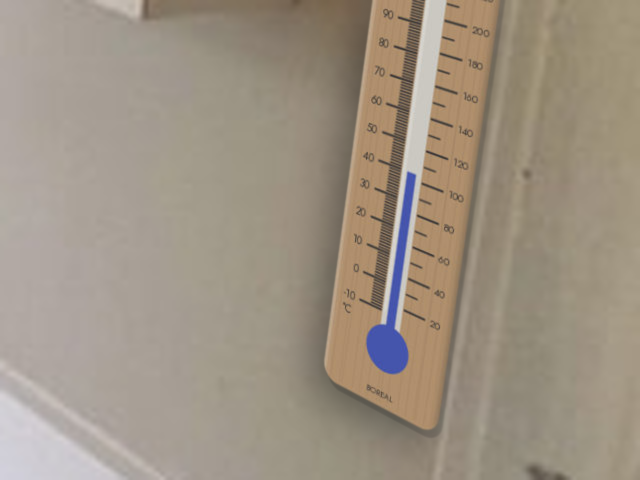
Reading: 40 °C
